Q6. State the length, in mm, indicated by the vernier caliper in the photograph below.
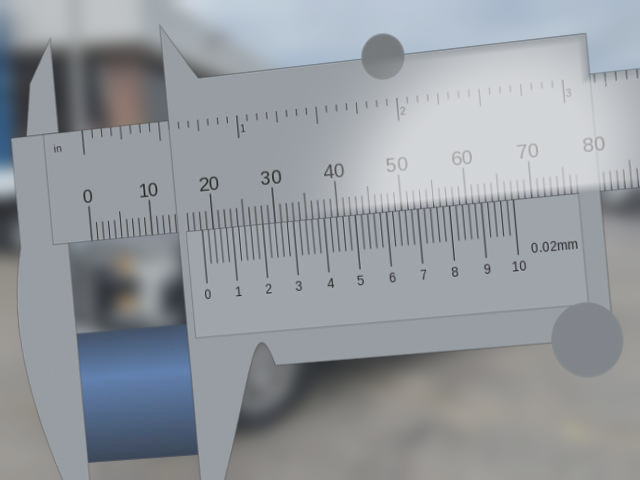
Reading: 18.2 mm
